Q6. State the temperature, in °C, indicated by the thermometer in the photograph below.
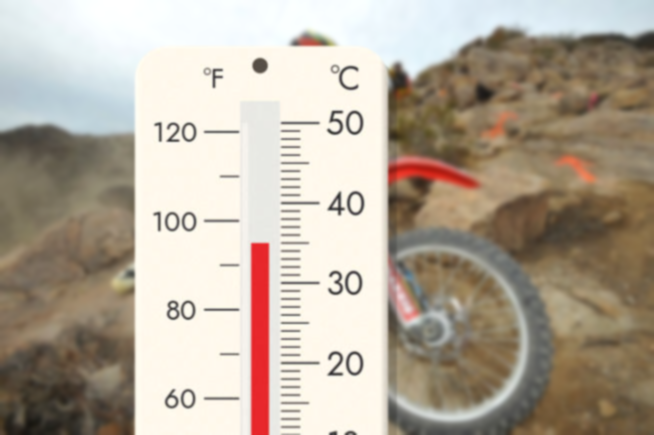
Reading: 35 °C
